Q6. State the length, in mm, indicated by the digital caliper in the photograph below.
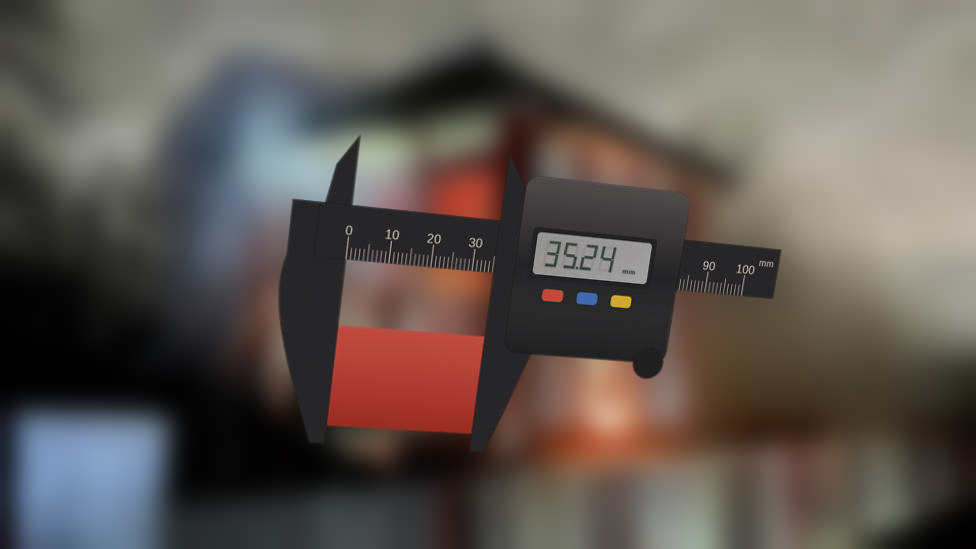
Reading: 35.24 mm
